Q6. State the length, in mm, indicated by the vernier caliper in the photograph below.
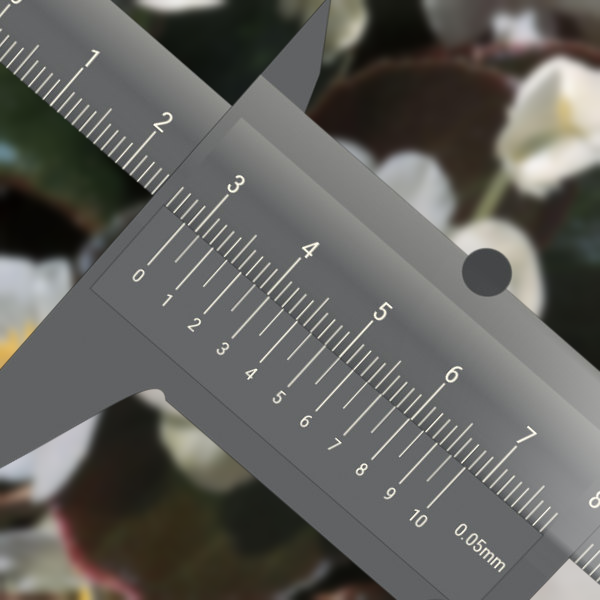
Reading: 28.6 mm
